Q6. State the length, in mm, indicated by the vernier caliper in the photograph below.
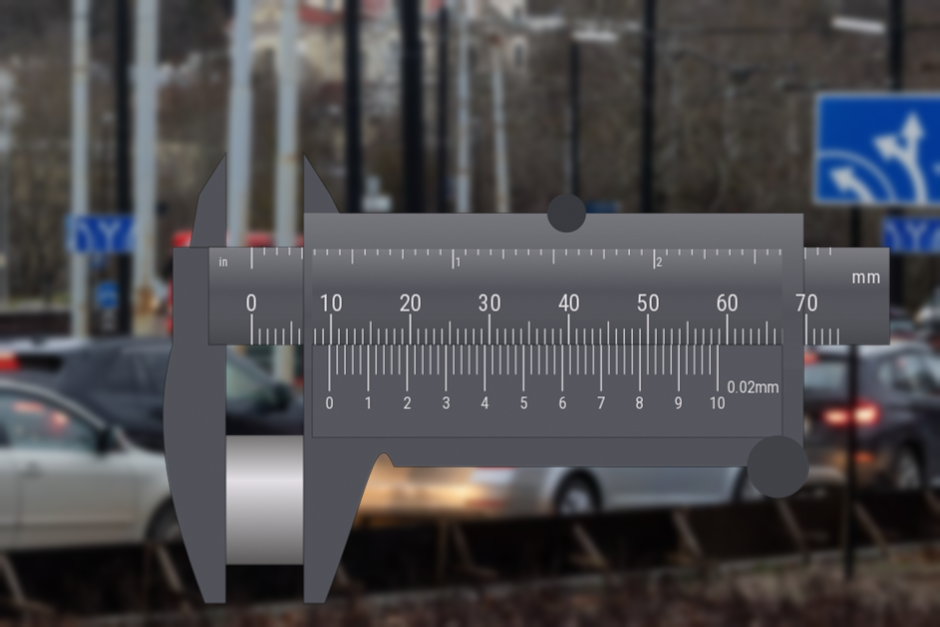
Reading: 9.8 mm
